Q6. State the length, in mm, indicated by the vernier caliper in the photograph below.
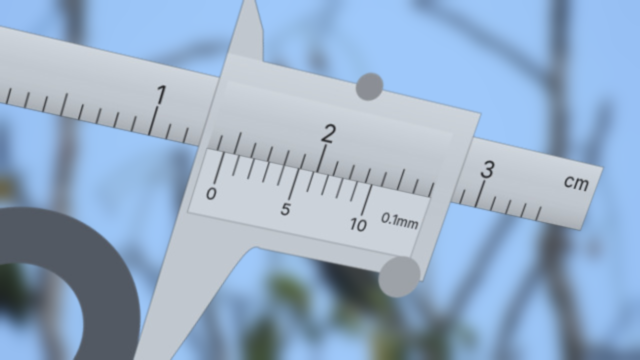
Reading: 14.4 mm
